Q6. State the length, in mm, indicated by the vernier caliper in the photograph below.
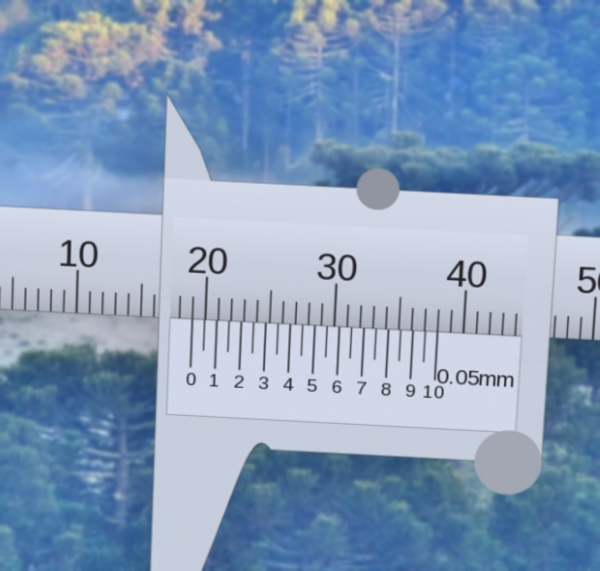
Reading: 19.0 mm
